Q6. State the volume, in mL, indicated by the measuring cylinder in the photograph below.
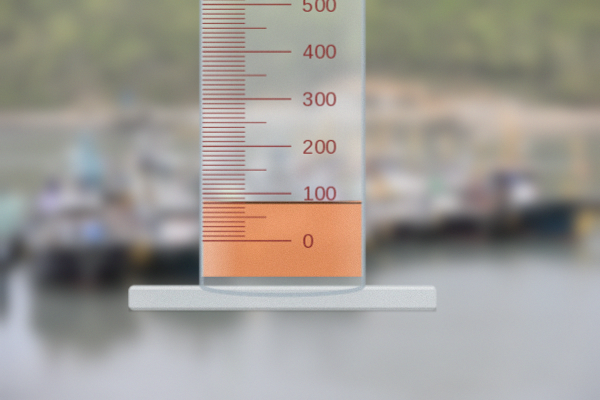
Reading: 80 mL
